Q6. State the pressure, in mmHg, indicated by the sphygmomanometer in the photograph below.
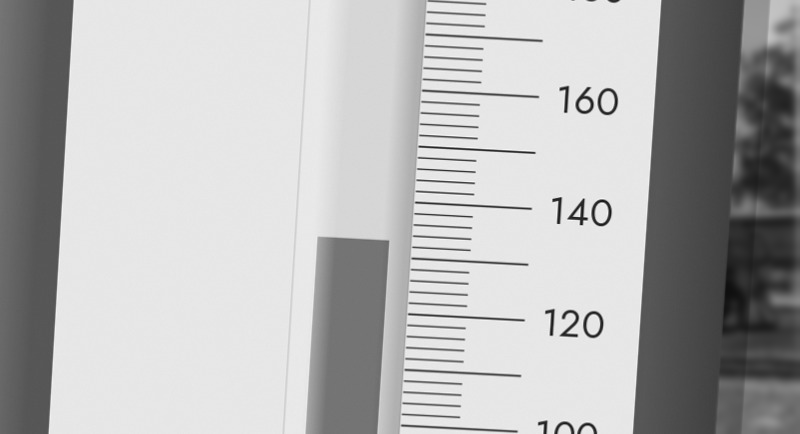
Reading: 133 mmHg
